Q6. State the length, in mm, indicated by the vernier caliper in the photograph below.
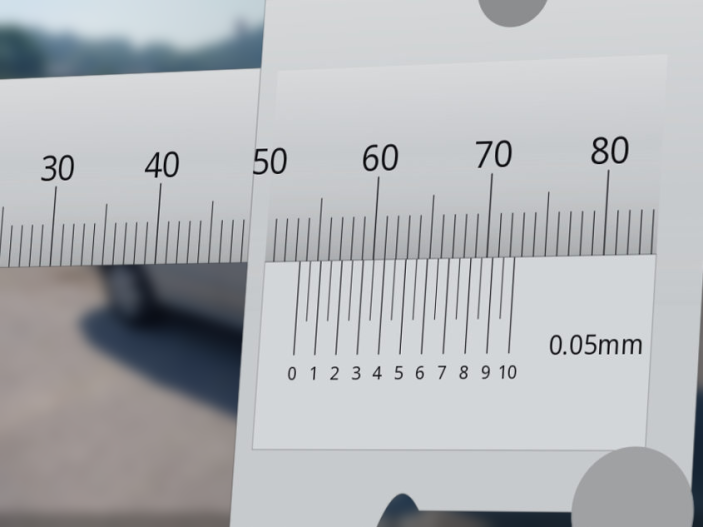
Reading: 53.4 mm
